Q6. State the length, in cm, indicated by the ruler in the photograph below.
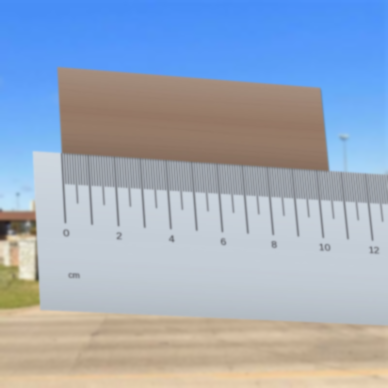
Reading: 10.5 cm
